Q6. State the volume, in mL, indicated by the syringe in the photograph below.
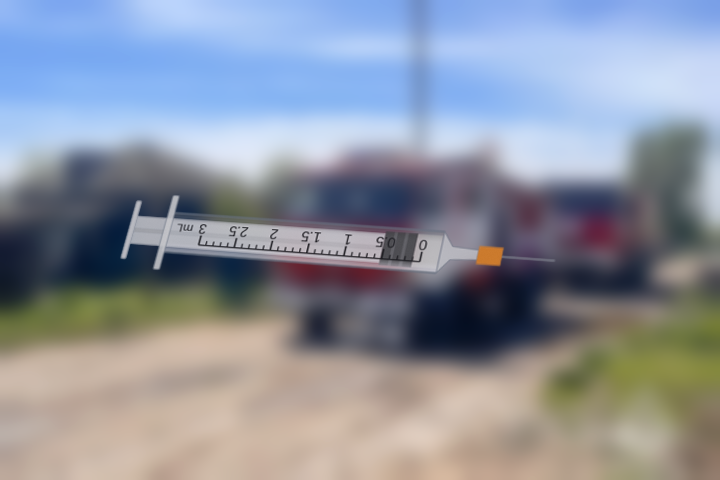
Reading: 0.1 mL
